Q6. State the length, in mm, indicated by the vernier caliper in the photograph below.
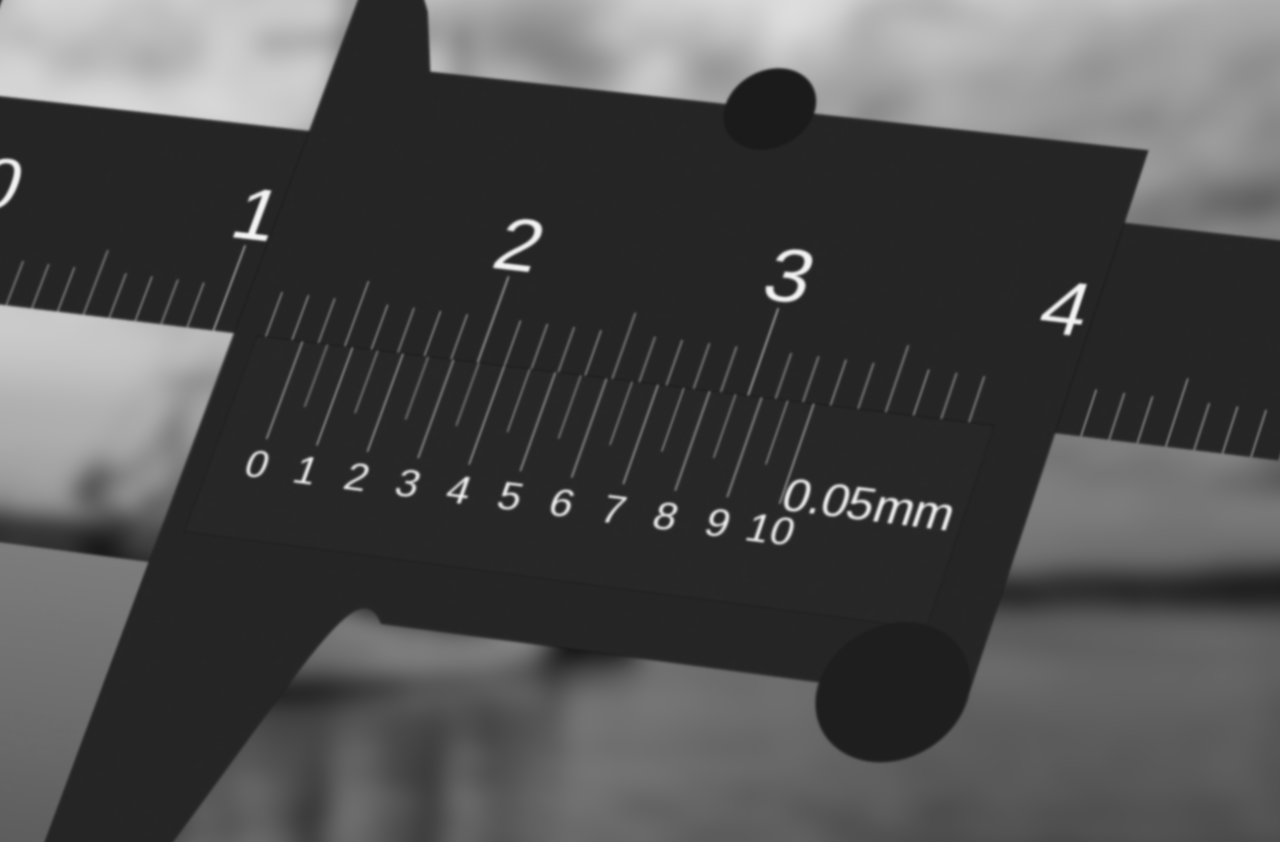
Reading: 13.4 mm
